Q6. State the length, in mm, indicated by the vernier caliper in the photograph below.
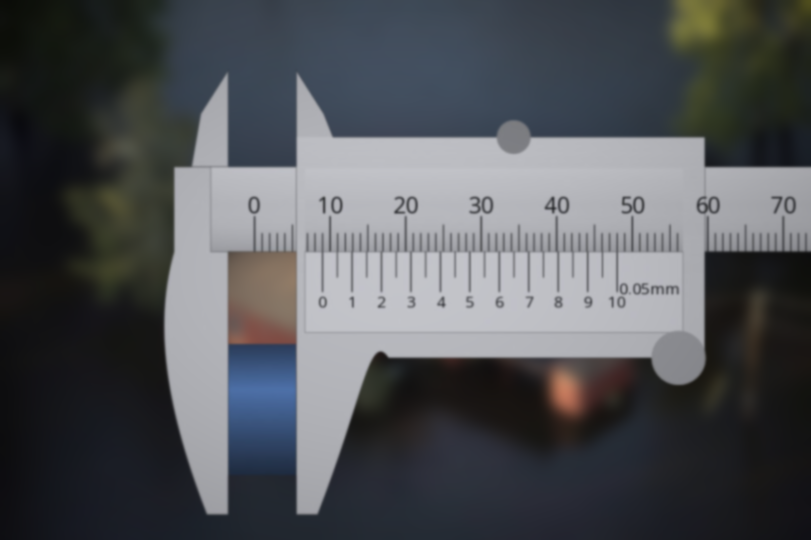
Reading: 9.0 mm
